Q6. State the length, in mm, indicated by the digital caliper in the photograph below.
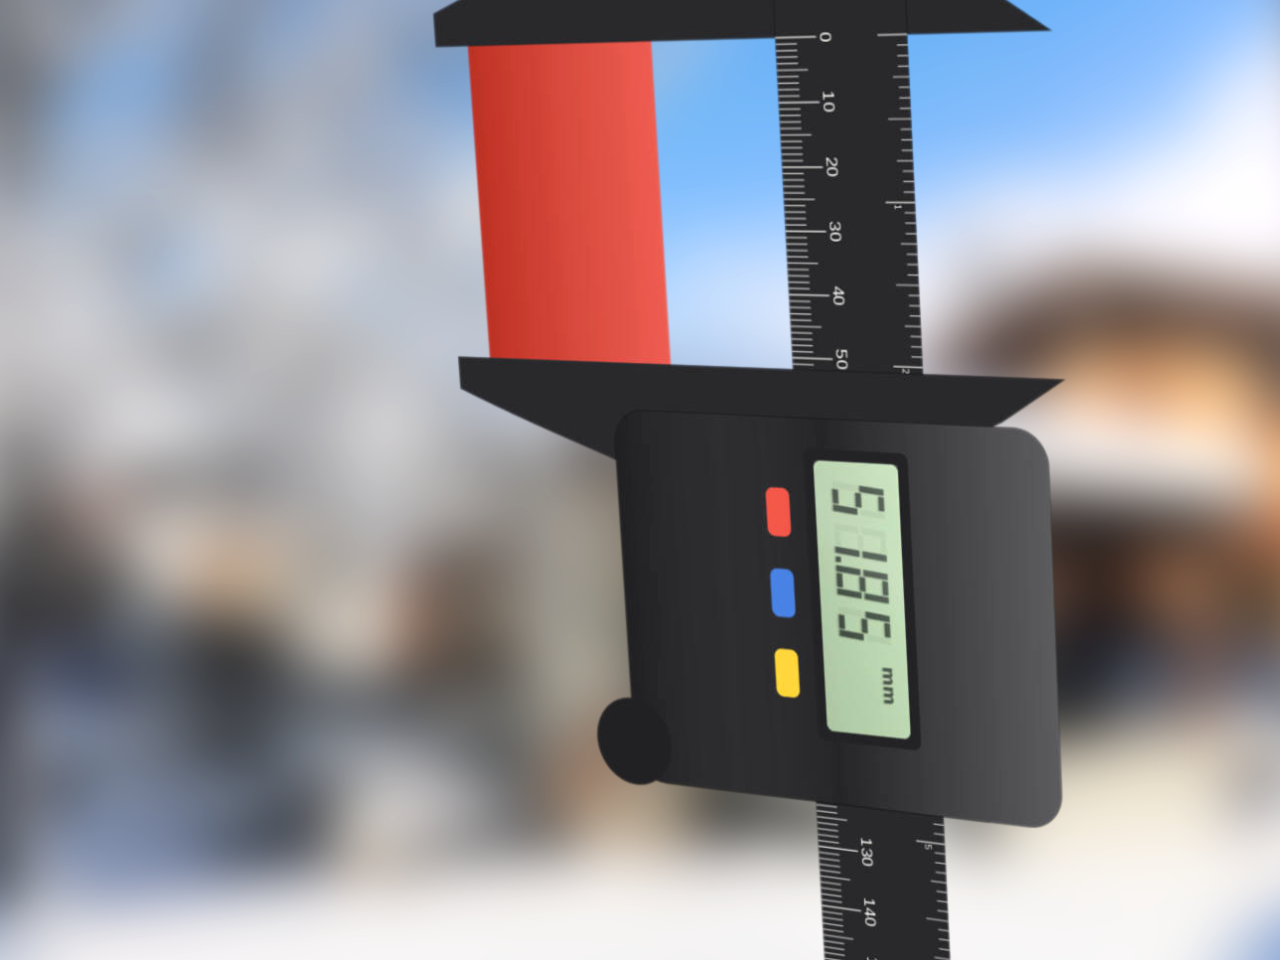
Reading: 51.85 mm
